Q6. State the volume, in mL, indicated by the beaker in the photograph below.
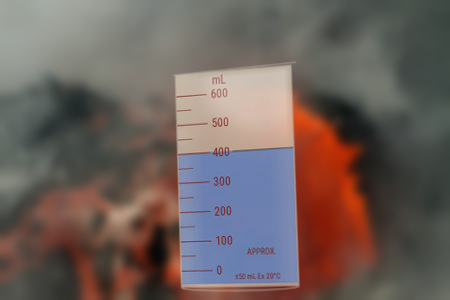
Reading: 400 mL
